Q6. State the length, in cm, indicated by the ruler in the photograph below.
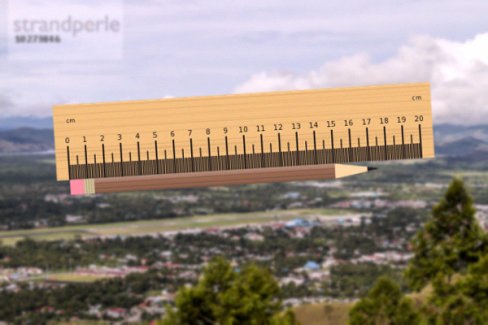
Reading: 17.5 cm
